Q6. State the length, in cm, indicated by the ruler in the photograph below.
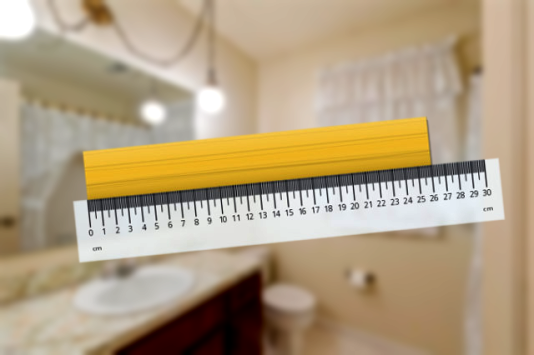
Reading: 26 cm
